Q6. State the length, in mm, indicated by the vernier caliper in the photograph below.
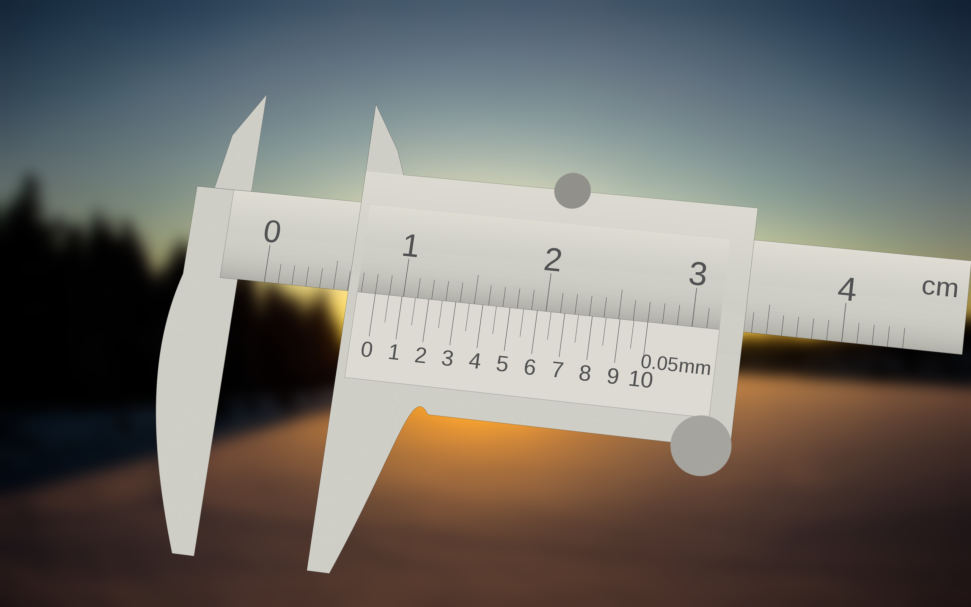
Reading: 8.0 mm
